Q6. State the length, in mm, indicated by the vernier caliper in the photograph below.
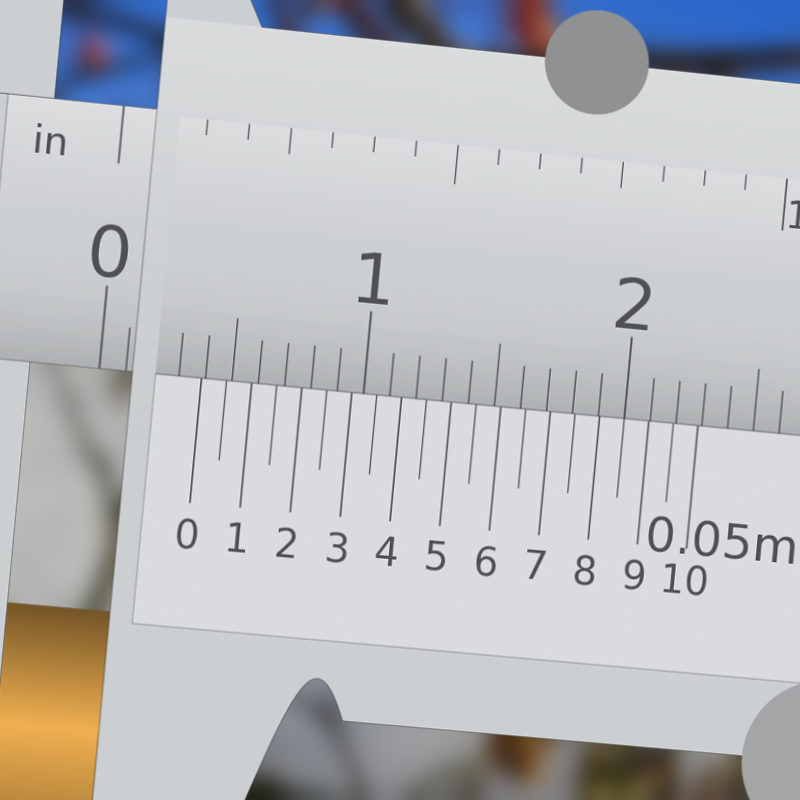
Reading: 3.85 mm
